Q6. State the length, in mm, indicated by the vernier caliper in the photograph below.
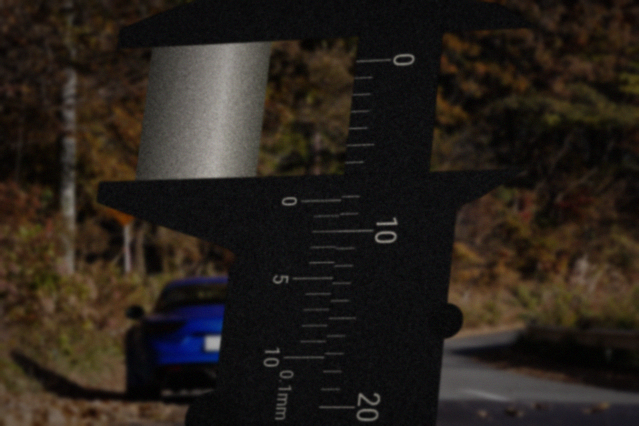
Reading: 8.2 mm
